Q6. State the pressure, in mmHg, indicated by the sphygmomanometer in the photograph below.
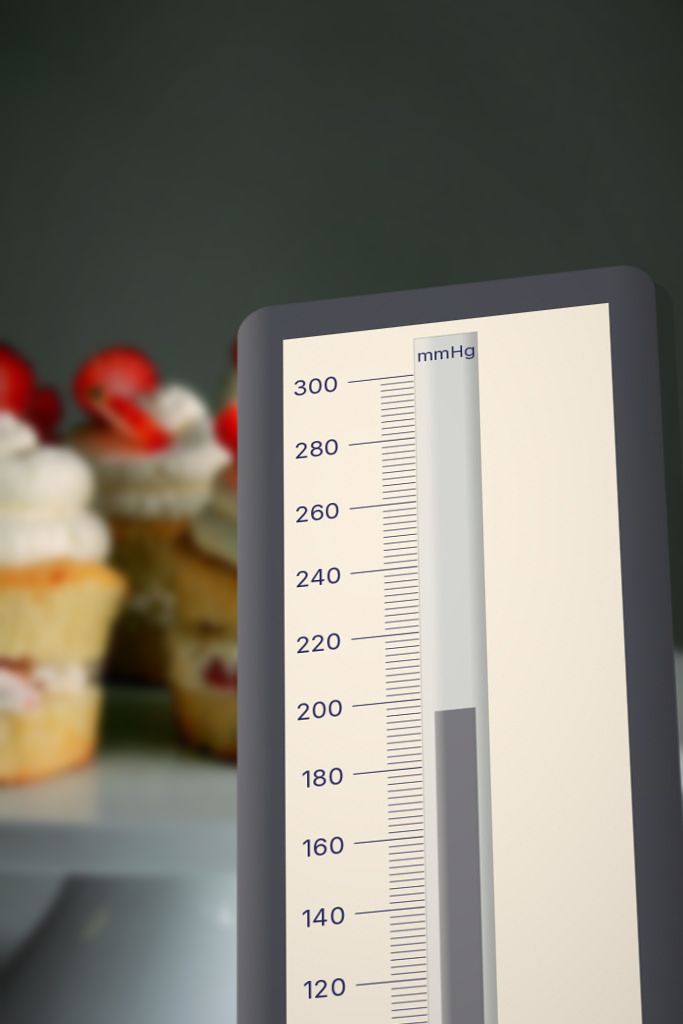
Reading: 196 mmHg
